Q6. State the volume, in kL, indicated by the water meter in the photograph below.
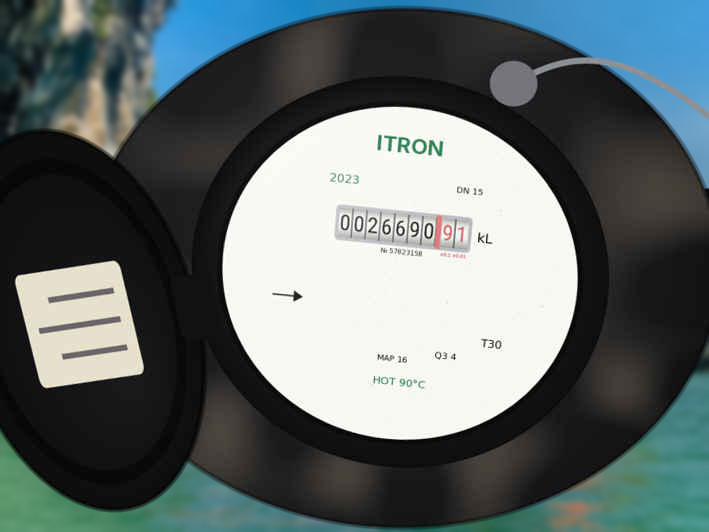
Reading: 26690.91 kL
